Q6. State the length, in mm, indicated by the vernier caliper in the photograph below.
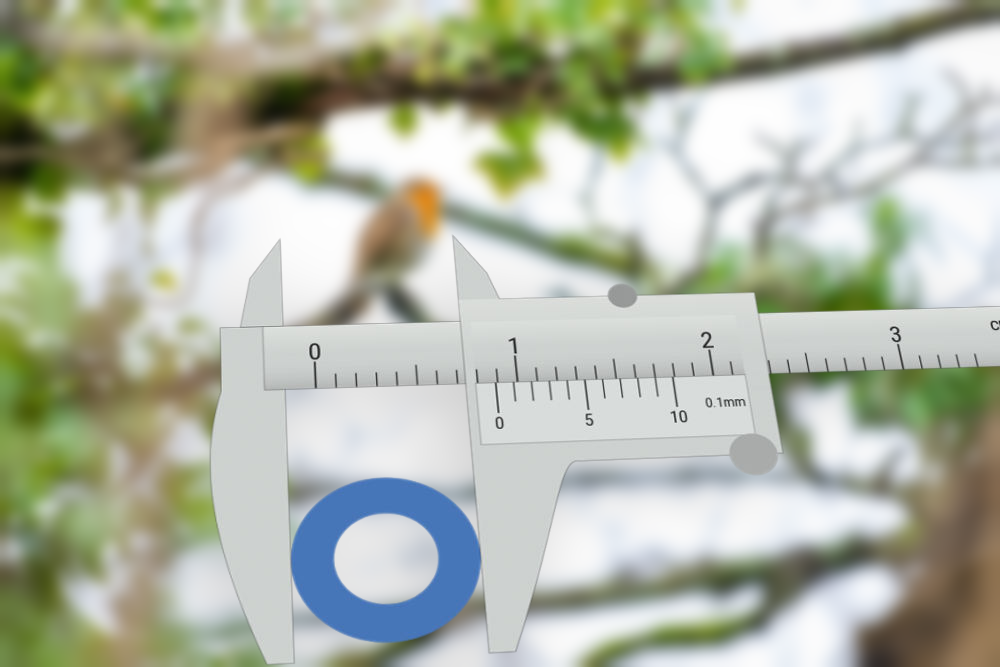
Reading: 8.9 mm
